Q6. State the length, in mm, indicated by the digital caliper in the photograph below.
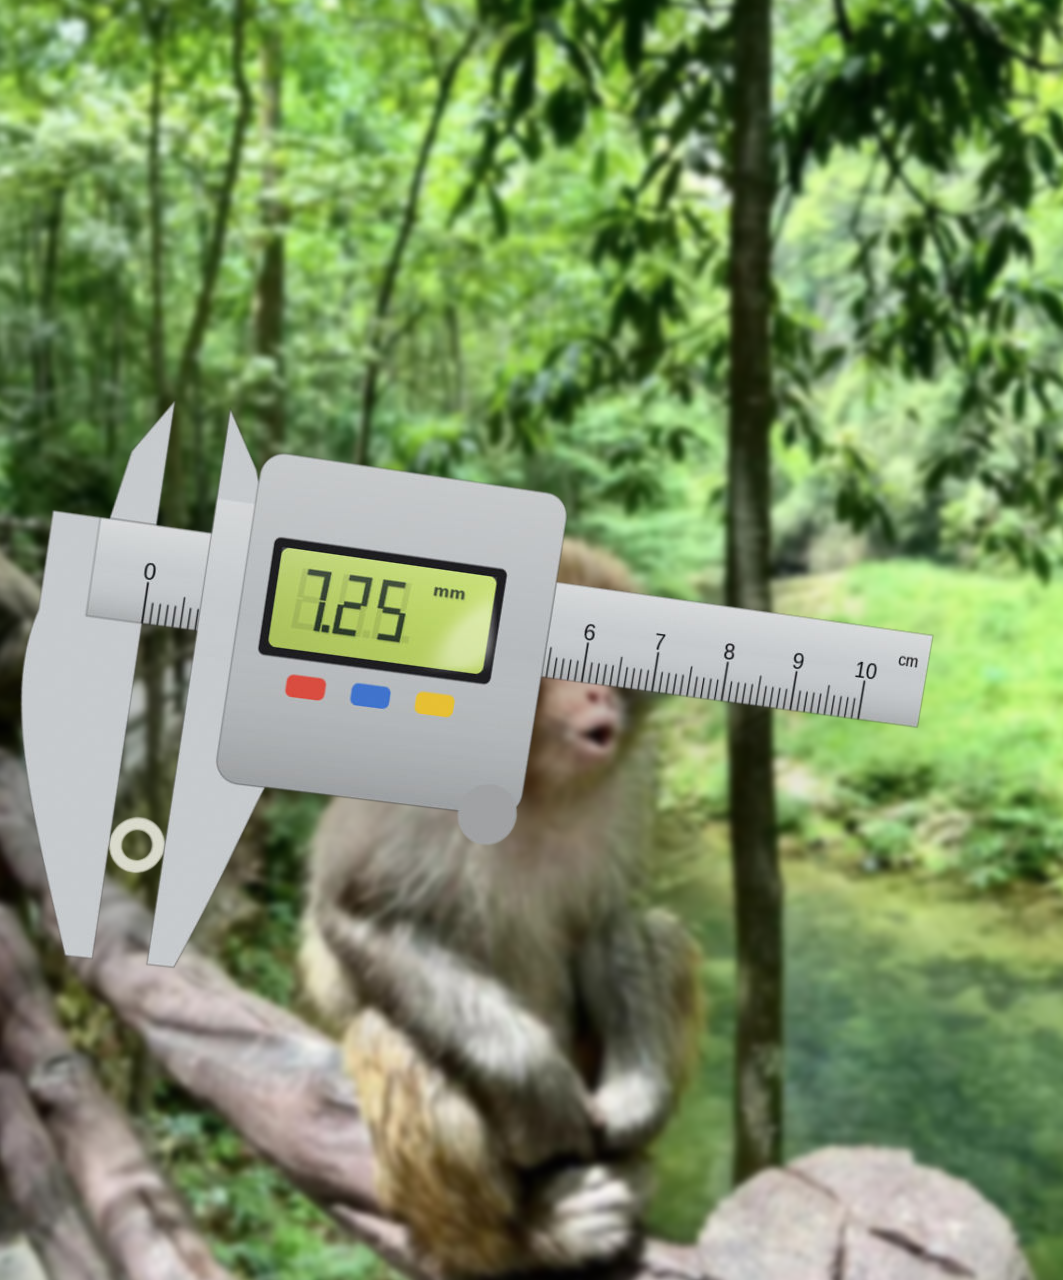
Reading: 7.25 mm
